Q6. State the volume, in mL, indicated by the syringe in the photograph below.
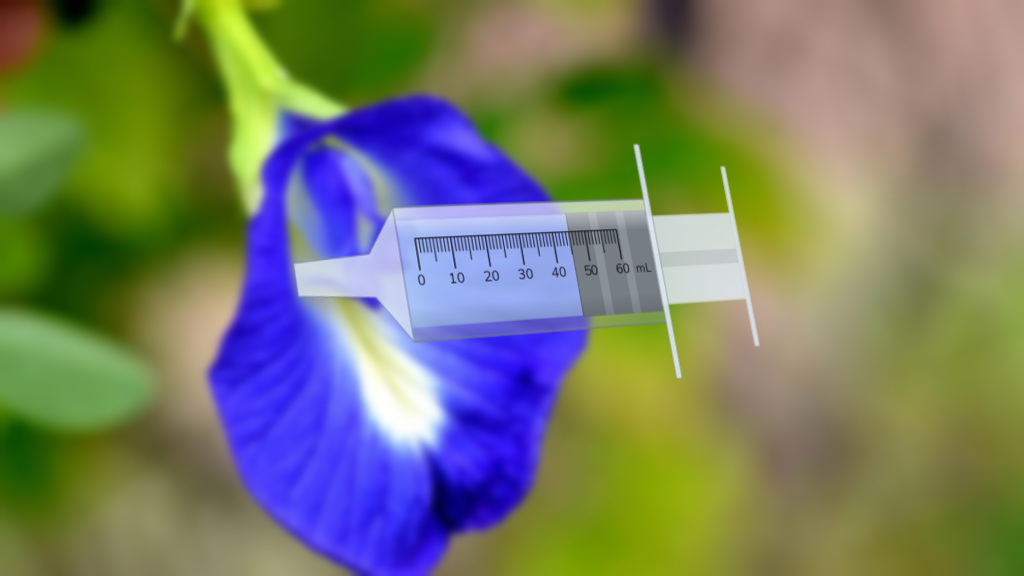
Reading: 45 mL
